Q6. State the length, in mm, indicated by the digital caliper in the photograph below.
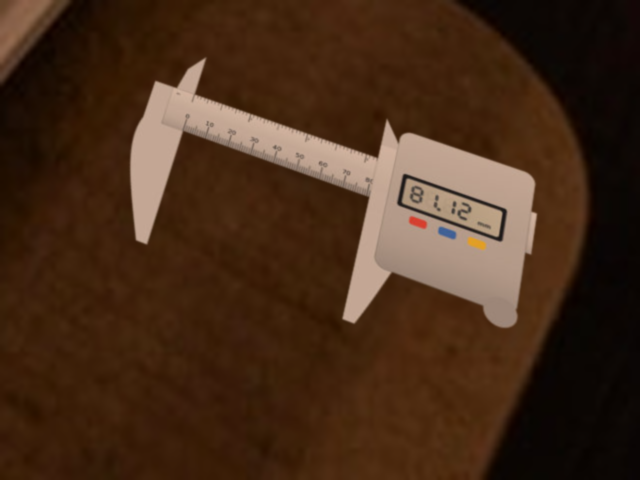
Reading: 81.12 mm
